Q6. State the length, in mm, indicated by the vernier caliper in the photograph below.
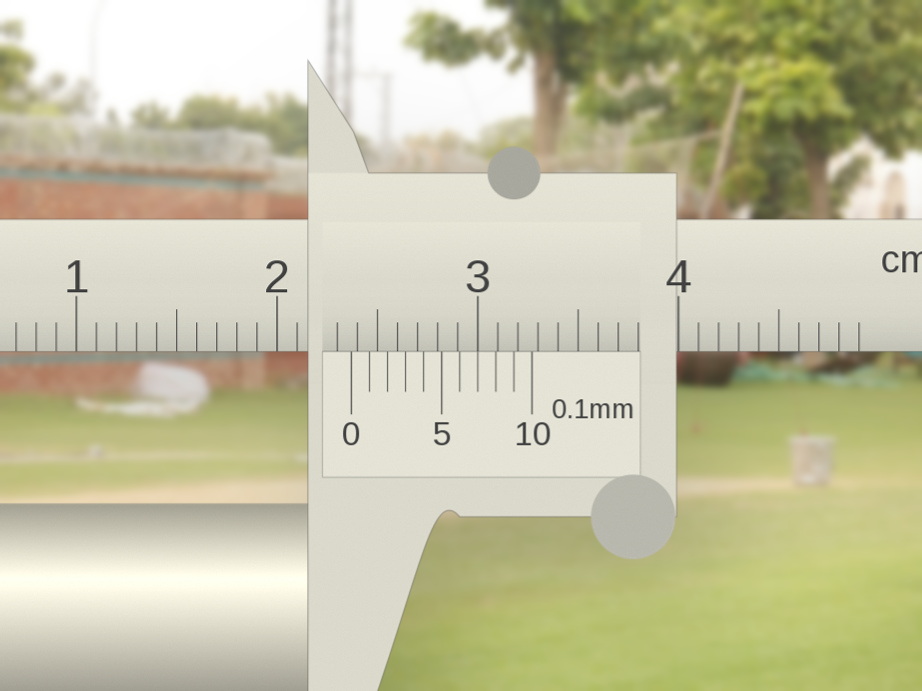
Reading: 23.7 mm
